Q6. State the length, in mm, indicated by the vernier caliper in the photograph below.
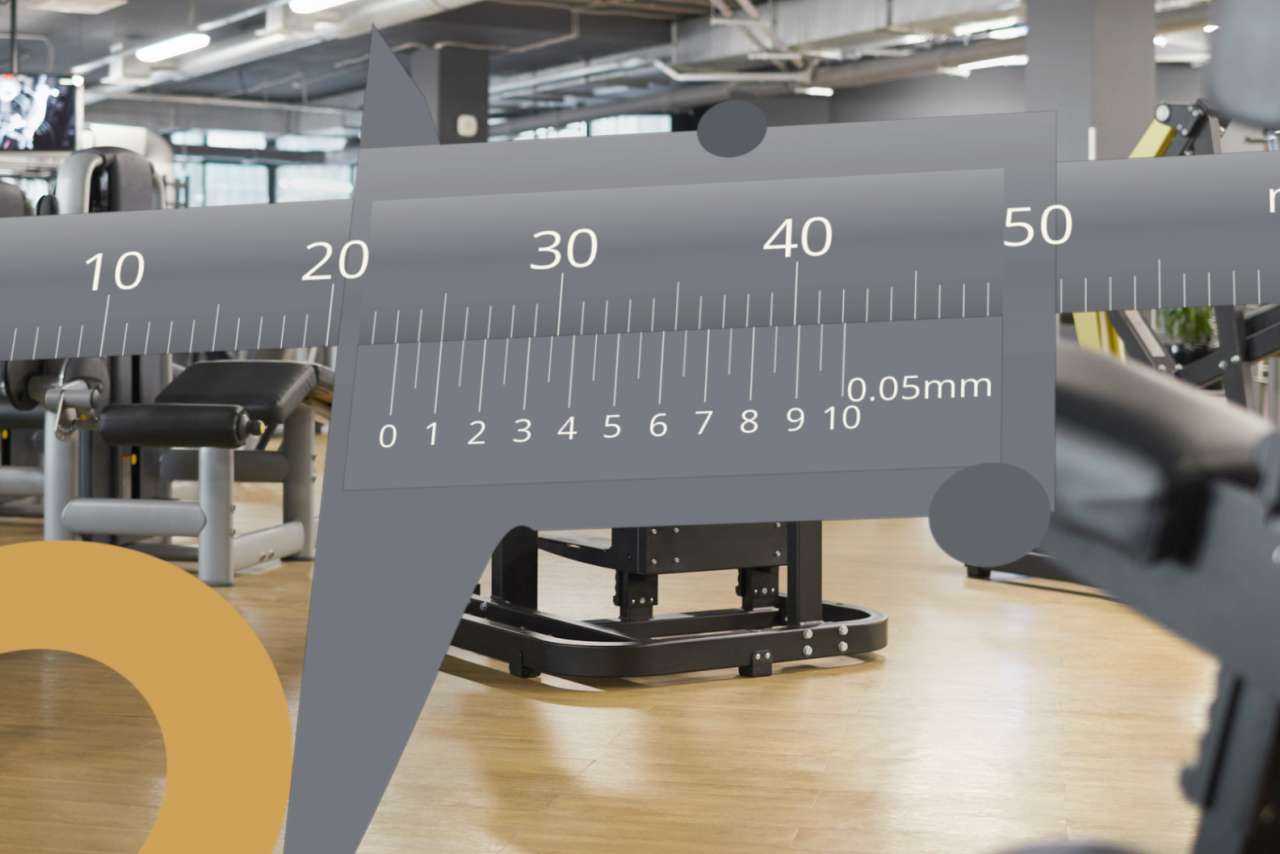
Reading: 23.1 mm
